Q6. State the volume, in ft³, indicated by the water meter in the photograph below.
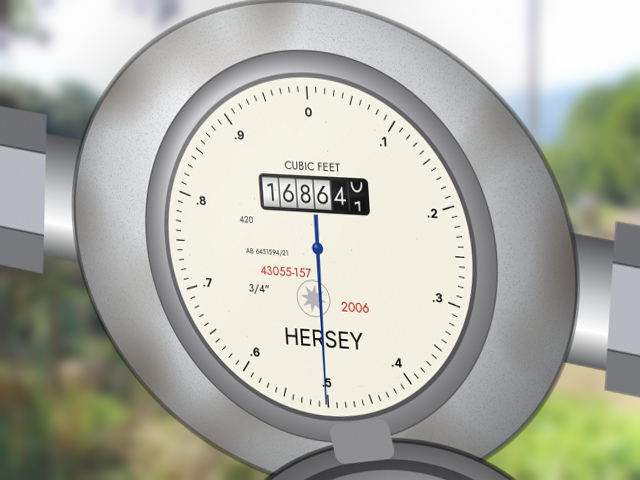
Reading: 168640.50 ft³
